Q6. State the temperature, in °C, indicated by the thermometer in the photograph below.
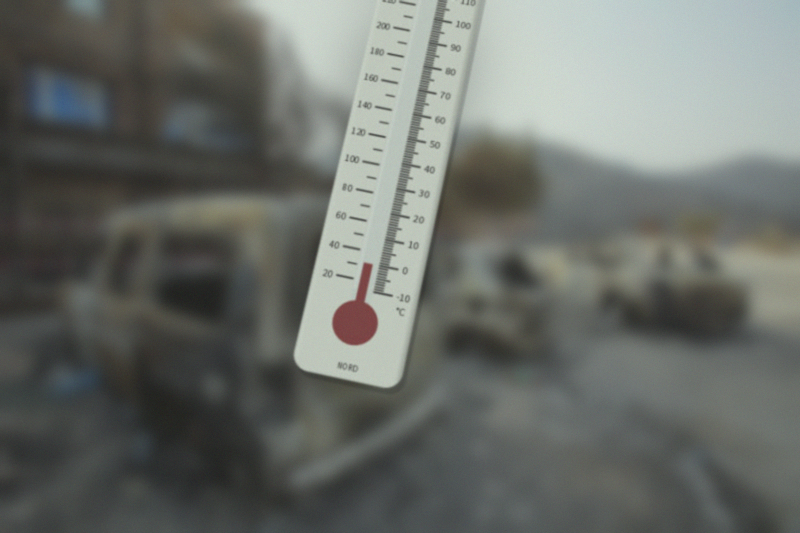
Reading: 0 °C
